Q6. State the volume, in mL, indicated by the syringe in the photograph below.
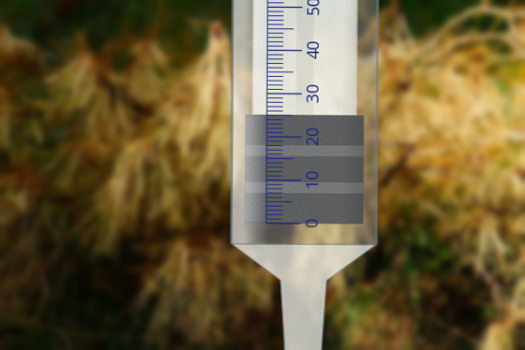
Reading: 0 mL
